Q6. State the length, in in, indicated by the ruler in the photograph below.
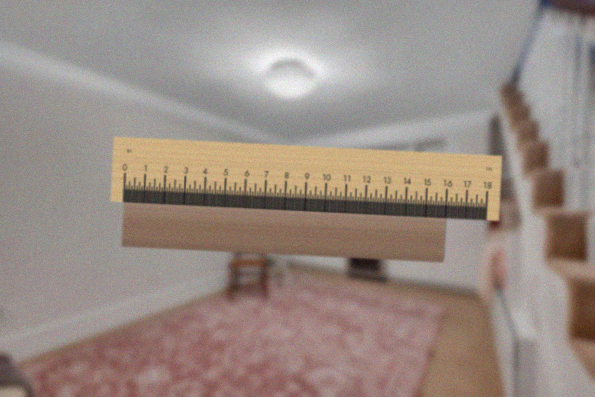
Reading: 16 in
